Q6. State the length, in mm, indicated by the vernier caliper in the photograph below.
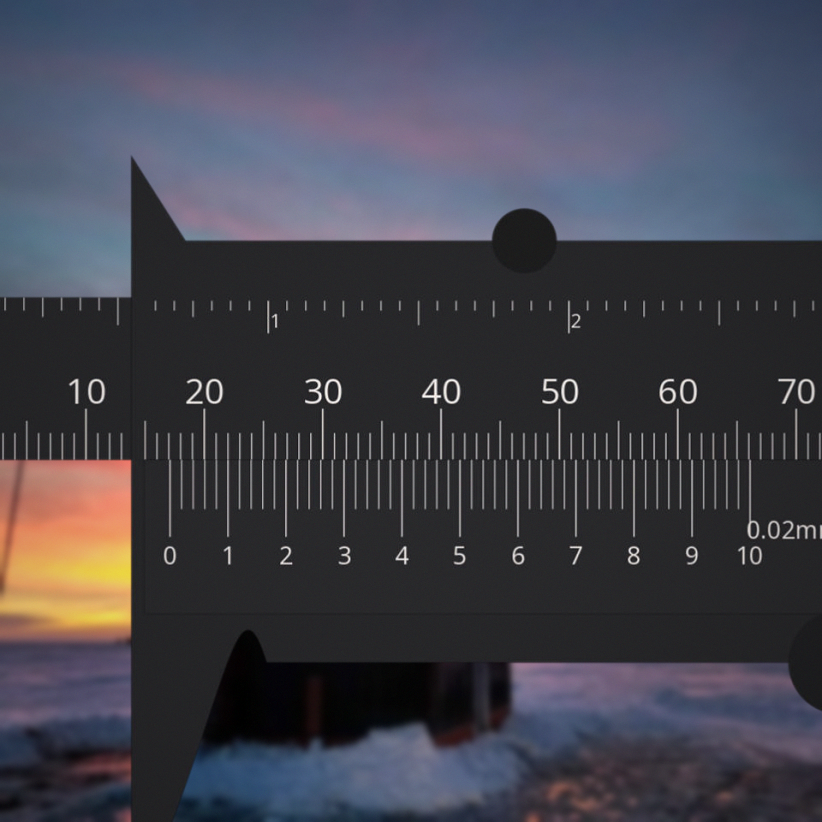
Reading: 17.1 mm
